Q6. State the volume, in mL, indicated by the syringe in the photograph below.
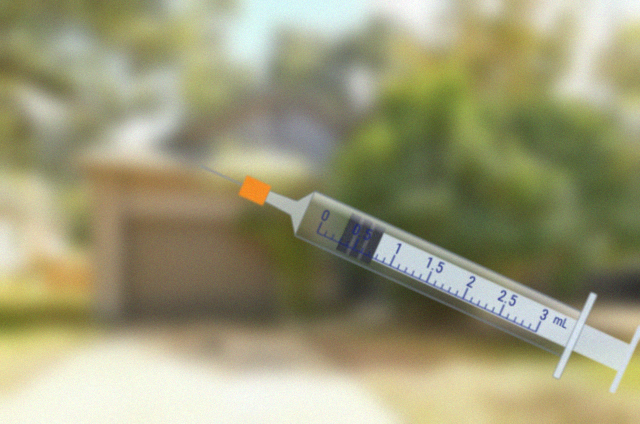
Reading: 0.3 mL
